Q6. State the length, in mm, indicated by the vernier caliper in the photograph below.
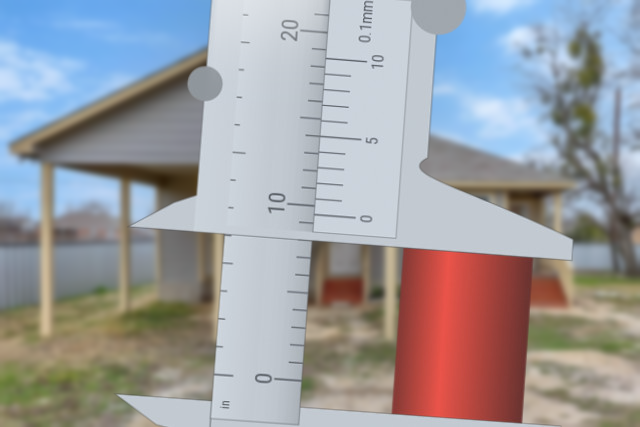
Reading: 9.5 mm
